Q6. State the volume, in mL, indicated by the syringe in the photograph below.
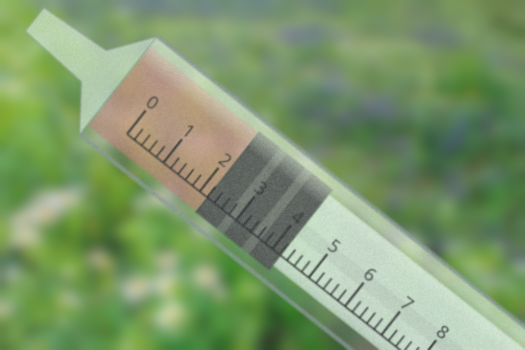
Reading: 2.2 mL
